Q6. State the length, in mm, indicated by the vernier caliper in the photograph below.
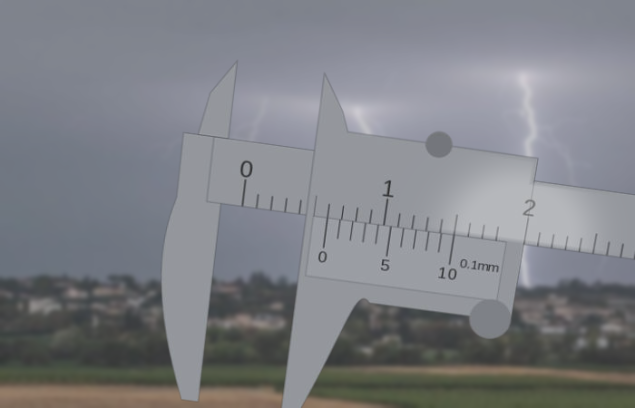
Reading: 6.0 mm
